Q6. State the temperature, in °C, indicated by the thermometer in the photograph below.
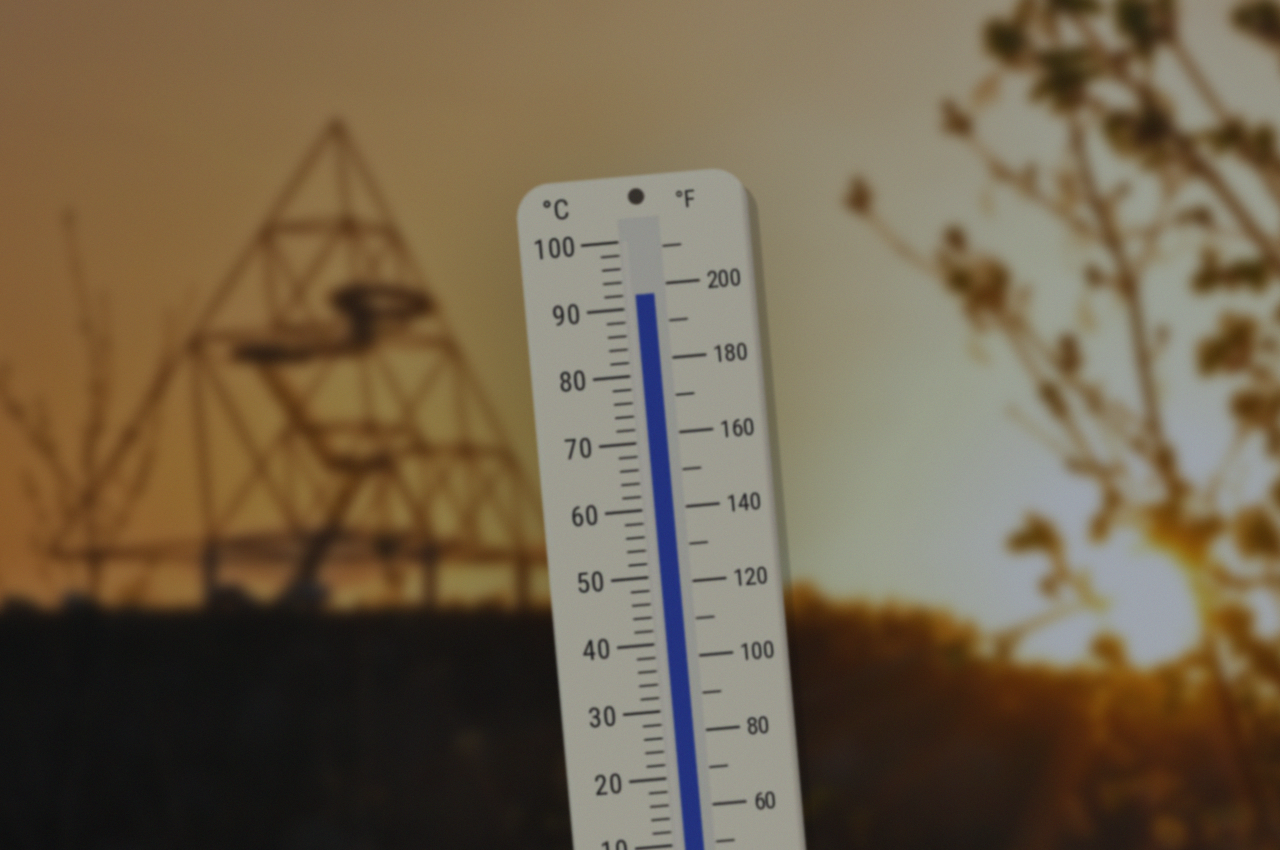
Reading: 92 °C
